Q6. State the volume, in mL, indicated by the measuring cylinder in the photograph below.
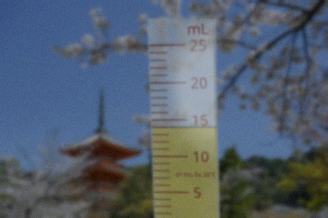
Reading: 14 mL
